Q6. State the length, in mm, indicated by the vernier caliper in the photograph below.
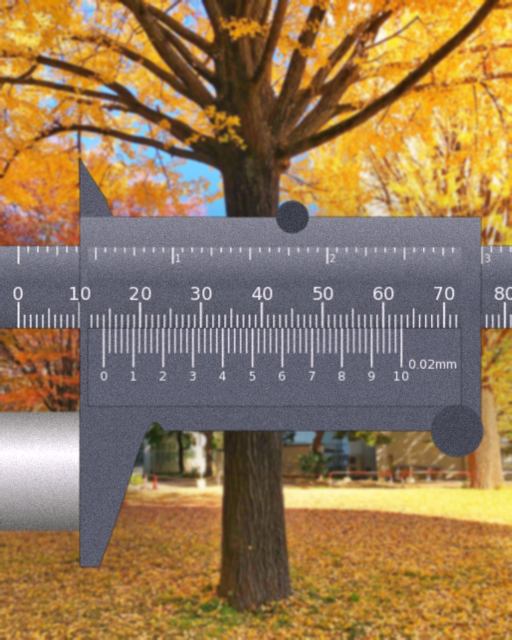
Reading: 14.0 mm
